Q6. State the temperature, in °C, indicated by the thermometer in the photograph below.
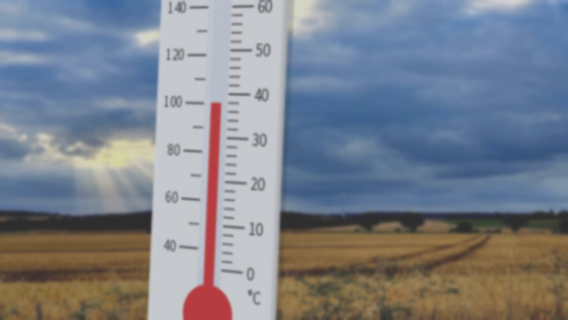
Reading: 38 °C
